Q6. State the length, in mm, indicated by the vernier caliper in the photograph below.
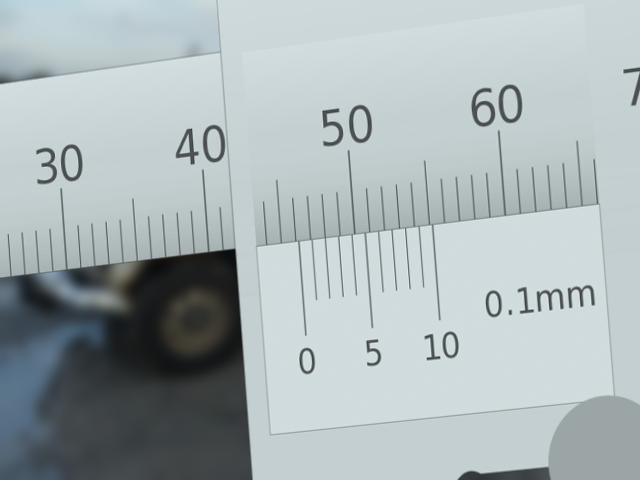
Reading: 46.2 mm
